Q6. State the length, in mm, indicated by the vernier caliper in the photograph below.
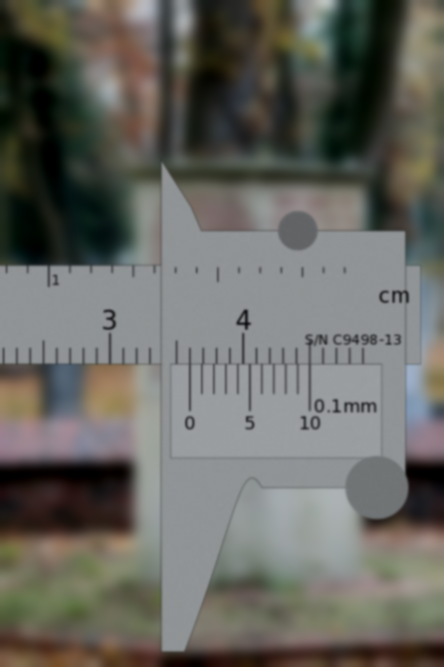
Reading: 36.0 mm
